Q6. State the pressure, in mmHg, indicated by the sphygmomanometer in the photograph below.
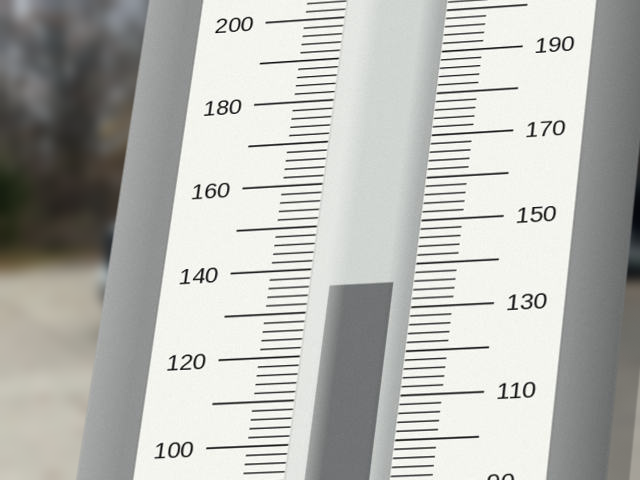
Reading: 136 mmHg
